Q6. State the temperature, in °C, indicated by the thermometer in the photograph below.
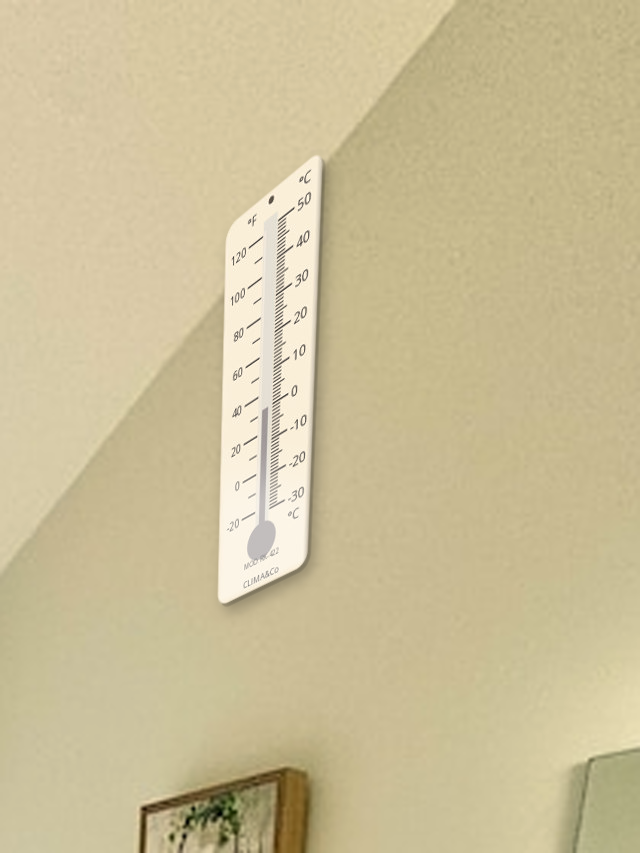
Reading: 0 °C
